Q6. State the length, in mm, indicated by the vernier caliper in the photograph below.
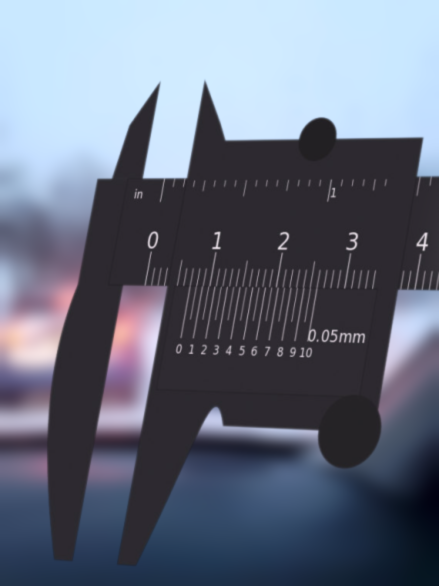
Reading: 7.0 mm
